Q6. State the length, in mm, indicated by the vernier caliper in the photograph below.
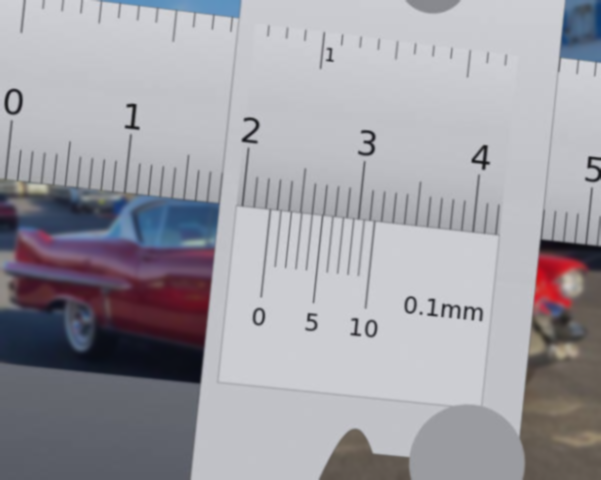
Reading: 22.4 mm
